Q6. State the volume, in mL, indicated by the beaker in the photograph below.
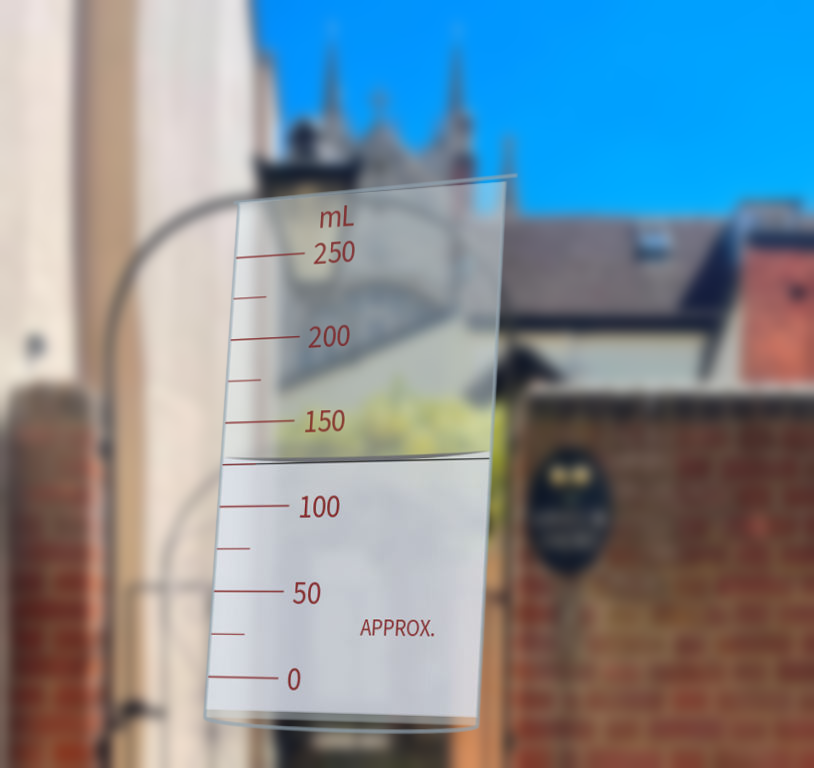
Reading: 125 mL
